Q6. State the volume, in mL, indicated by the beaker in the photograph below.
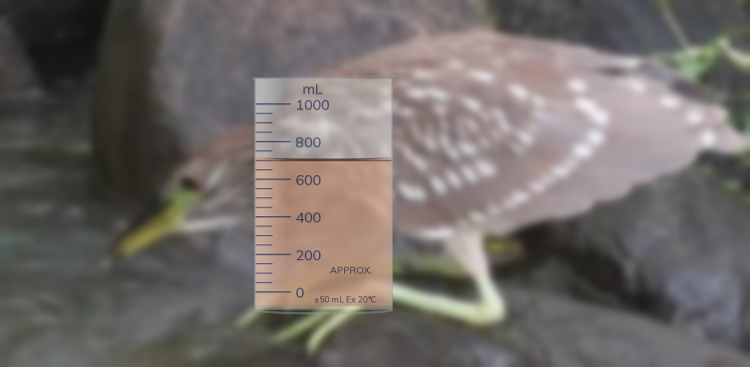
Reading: 700 mL
